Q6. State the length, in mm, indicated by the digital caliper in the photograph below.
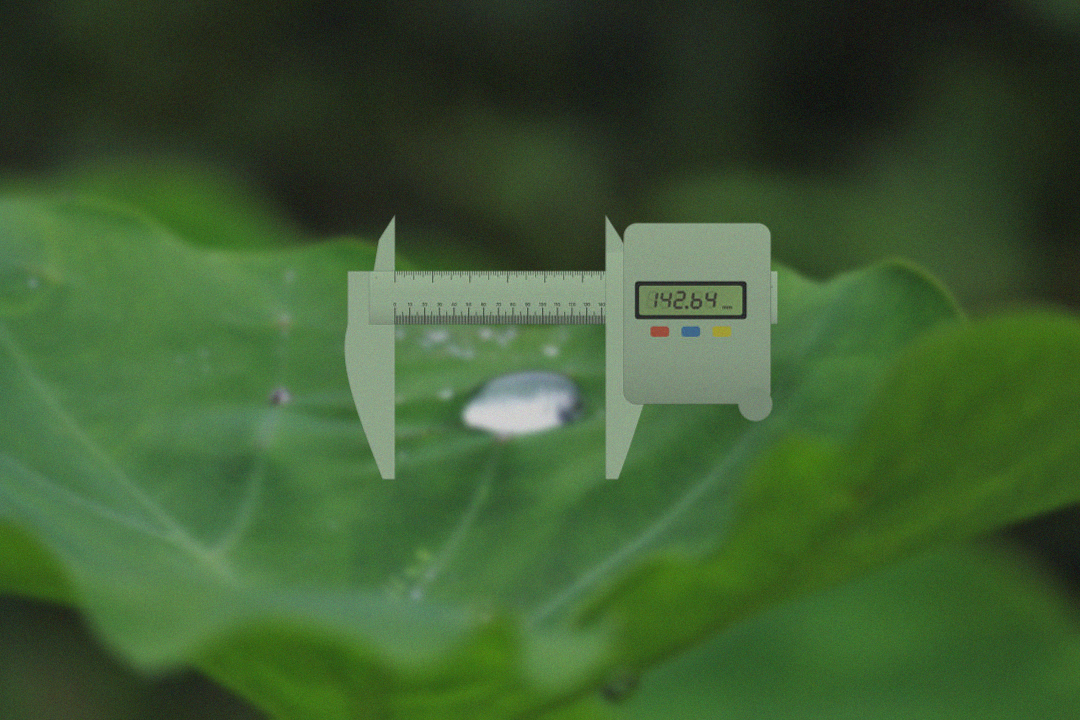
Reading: 142.64 mm
